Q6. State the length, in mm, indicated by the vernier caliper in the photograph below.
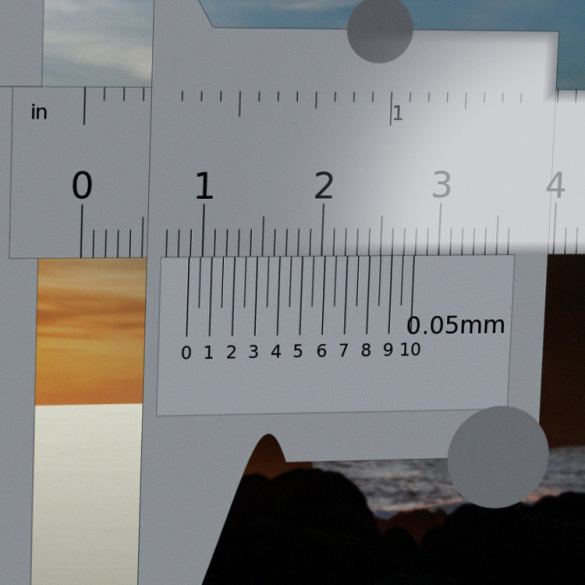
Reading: 8.9 mm
